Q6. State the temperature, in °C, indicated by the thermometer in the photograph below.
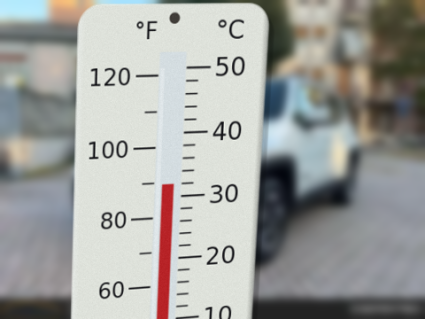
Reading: 32 °C
